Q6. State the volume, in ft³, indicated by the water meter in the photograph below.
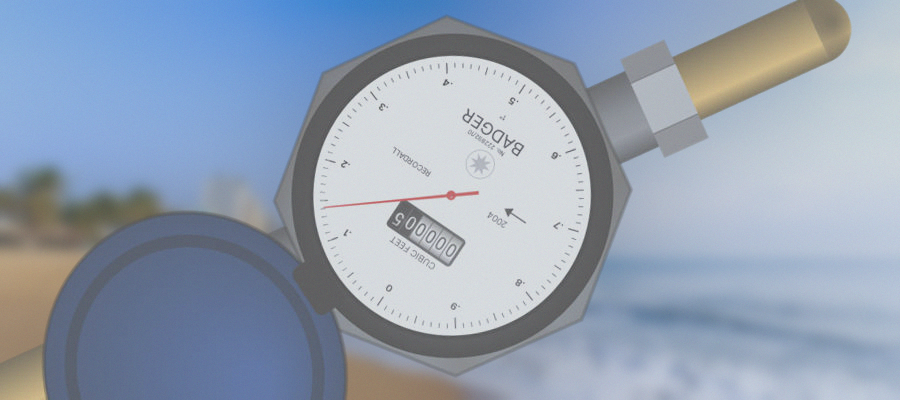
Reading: 5.14 ft³
